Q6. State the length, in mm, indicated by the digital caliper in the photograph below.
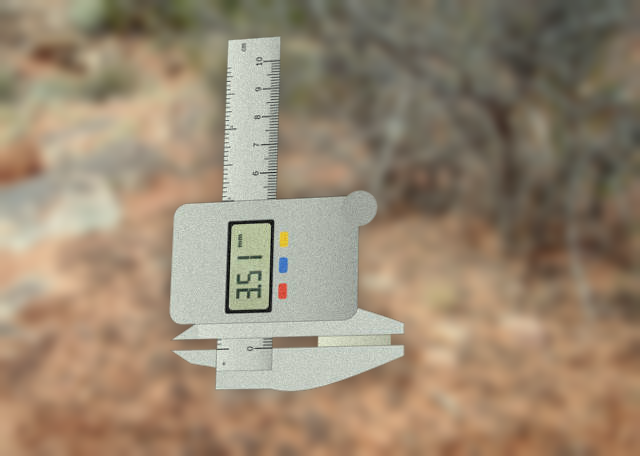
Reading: 3.51 mm
